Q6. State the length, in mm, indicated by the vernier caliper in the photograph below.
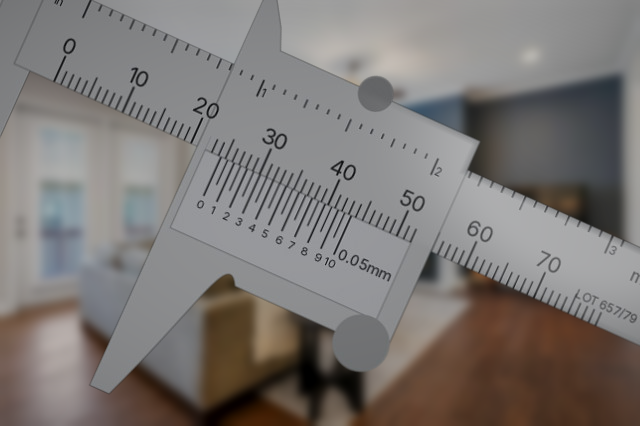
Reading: 24.4 mm
